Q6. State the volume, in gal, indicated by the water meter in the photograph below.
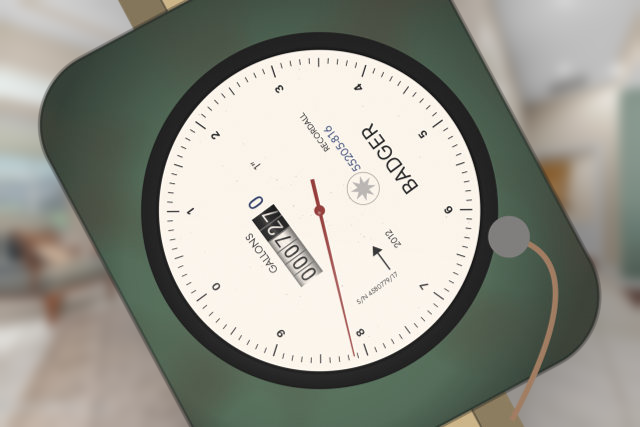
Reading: 7268.1 gal
